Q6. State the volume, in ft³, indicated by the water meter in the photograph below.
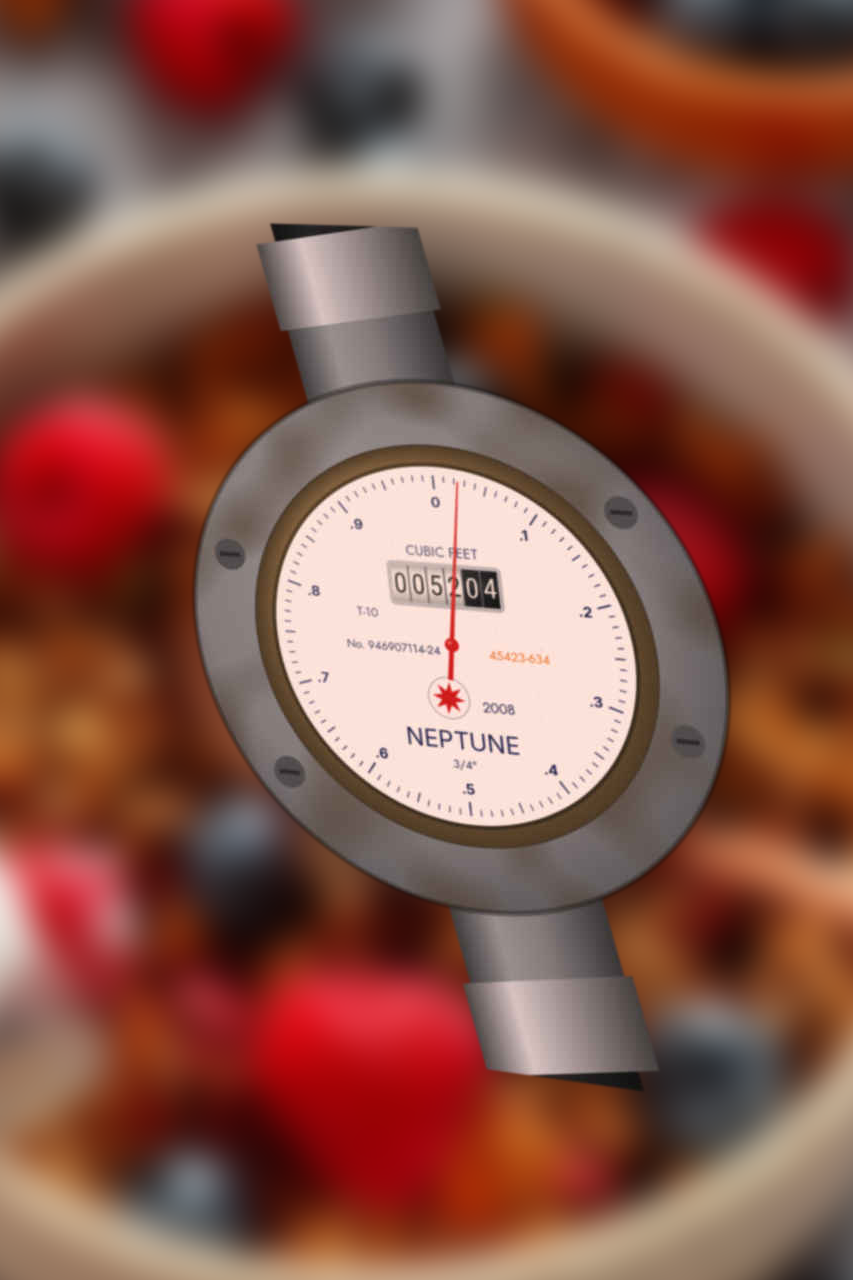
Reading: 5204.02 ft³
